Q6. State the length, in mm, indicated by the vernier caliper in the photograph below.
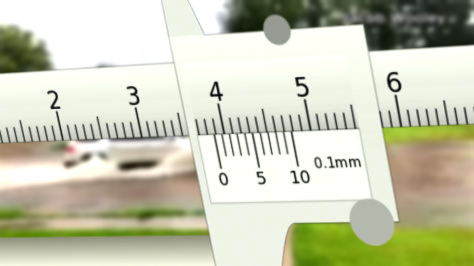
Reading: 38.8 mm
